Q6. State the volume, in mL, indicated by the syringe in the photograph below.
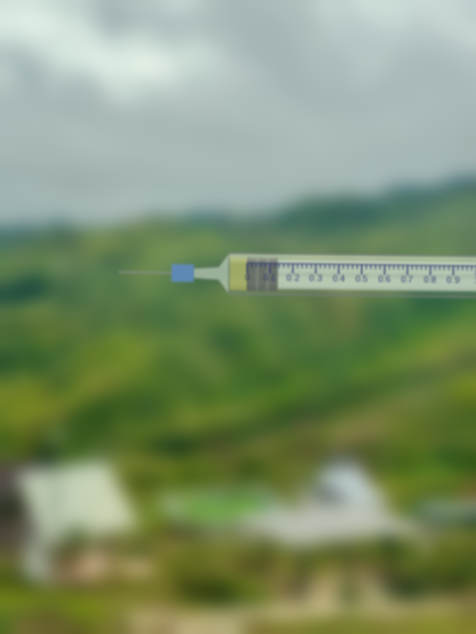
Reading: 0 mL
